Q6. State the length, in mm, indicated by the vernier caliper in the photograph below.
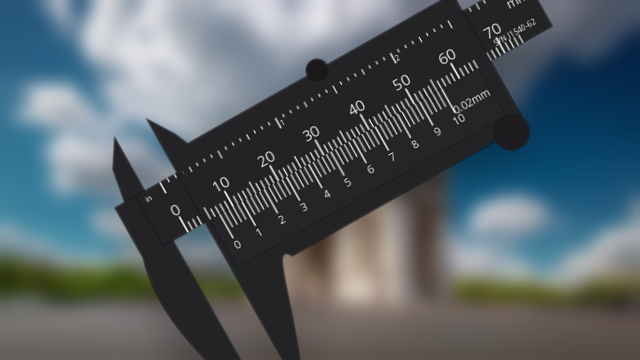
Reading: 7.0 mm
